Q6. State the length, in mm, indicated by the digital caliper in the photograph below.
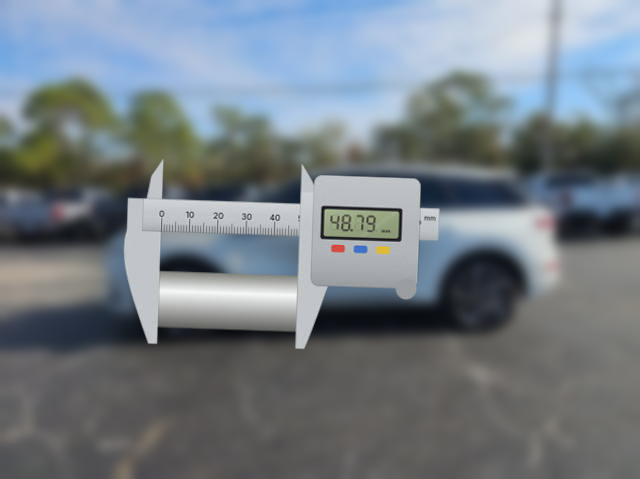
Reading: 48.79 mm
